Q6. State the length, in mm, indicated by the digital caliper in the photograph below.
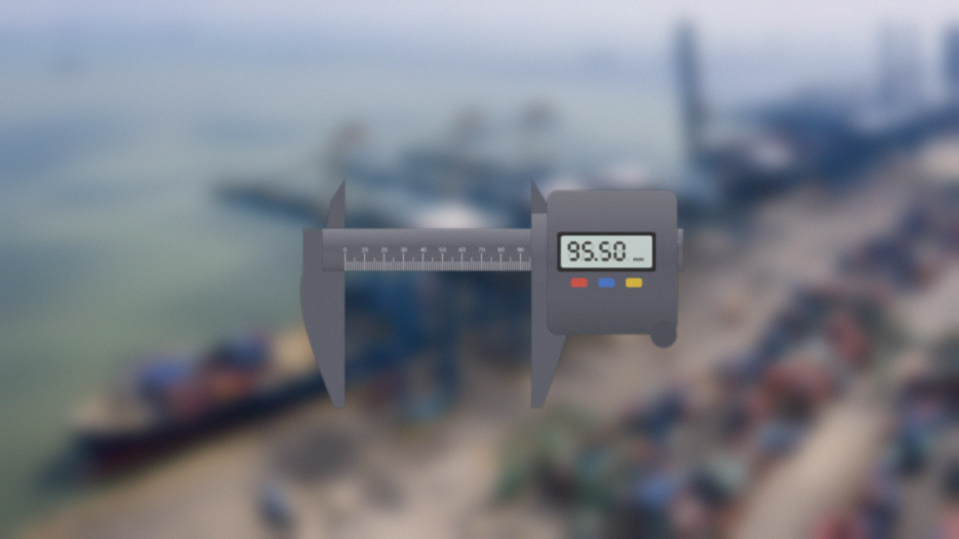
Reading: 95.50 mm
